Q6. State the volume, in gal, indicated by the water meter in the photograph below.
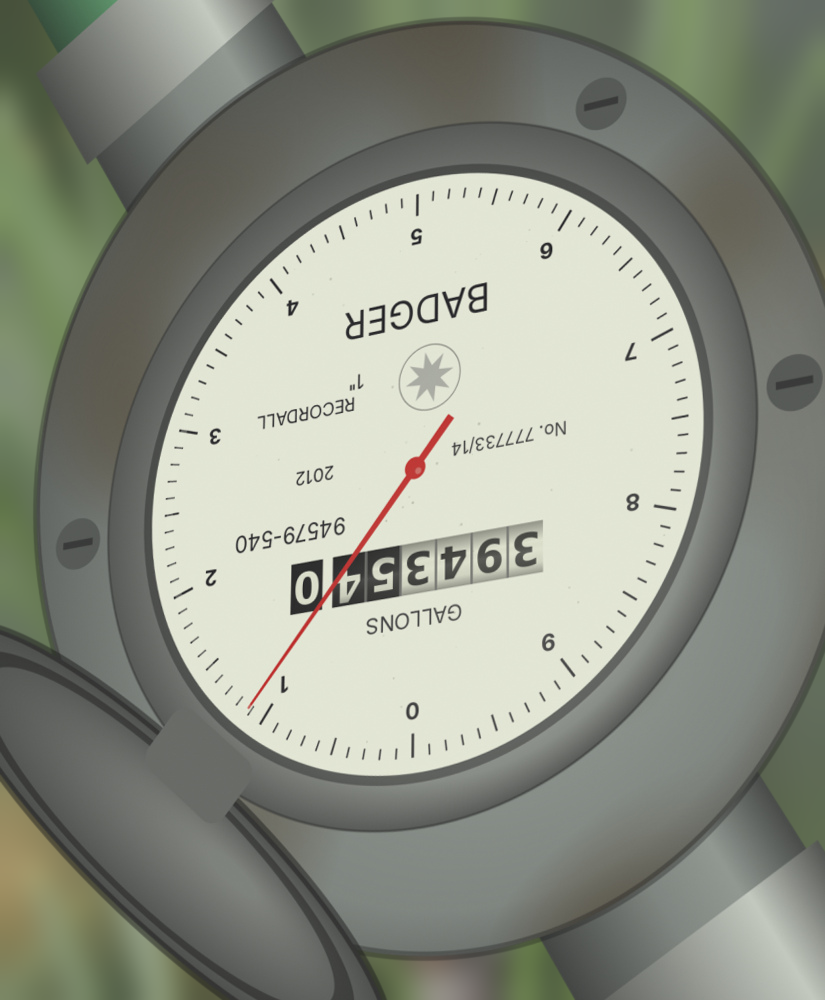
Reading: 3943541.1 gal
